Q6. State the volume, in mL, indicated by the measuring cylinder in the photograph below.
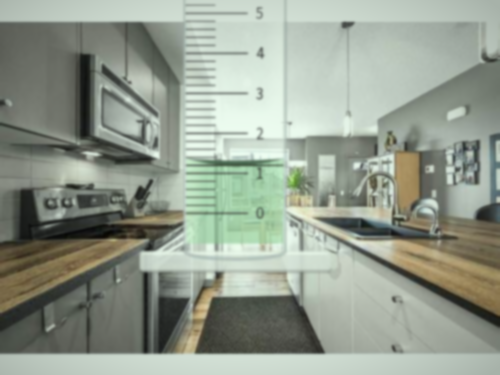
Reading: 1.2 mL
